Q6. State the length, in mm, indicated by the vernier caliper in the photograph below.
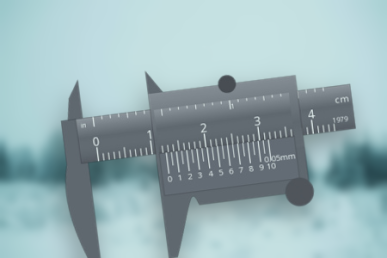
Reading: 12.6 mm
